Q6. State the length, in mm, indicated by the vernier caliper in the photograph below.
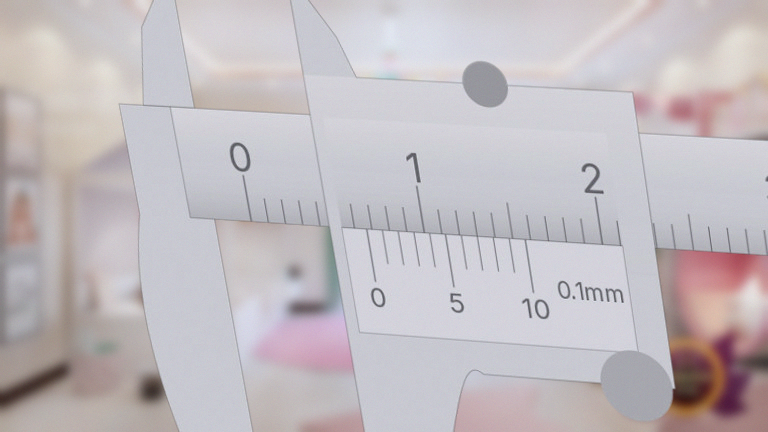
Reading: 6.7 mm
